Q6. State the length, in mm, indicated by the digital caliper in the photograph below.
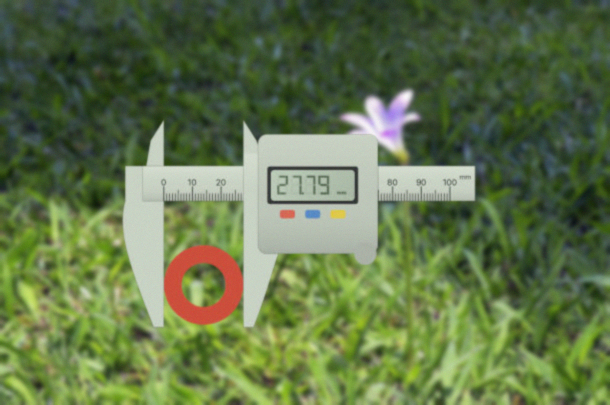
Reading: 27.79 mm
